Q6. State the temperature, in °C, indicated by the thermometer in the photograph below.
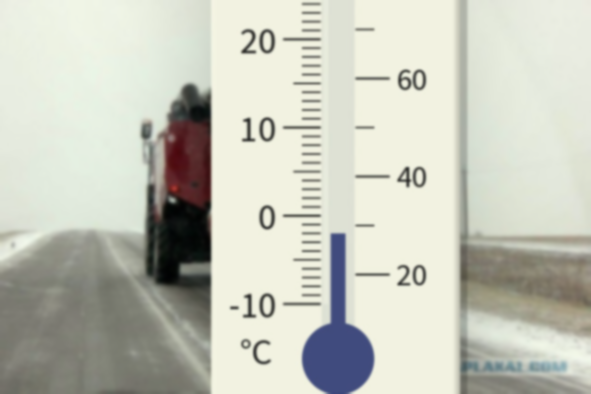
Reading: -2 °C
